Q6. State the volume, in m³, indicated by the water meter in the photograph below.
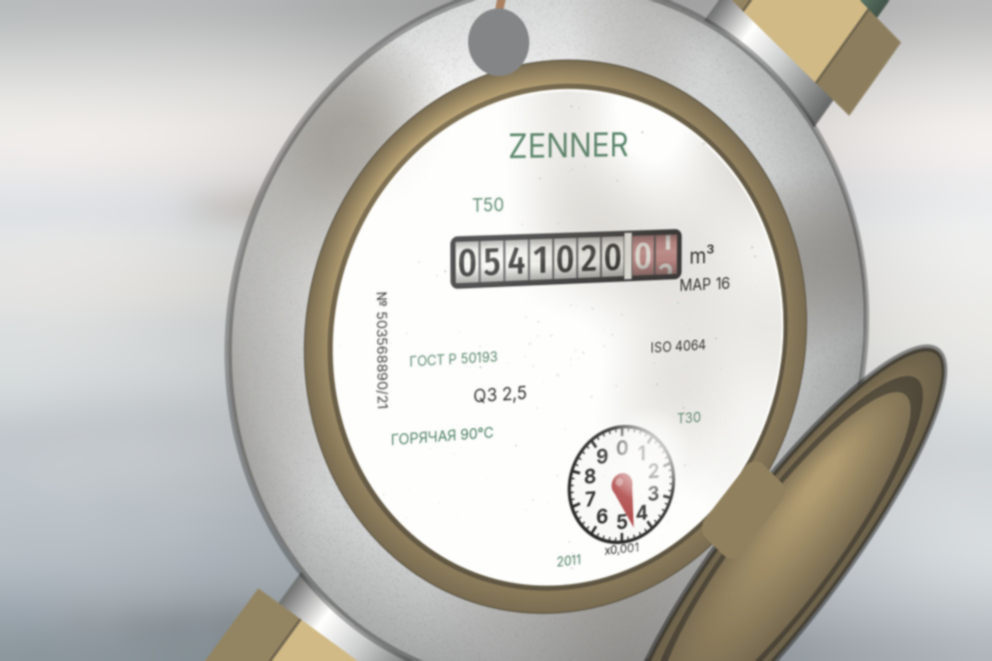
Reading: 541020.014 m³
